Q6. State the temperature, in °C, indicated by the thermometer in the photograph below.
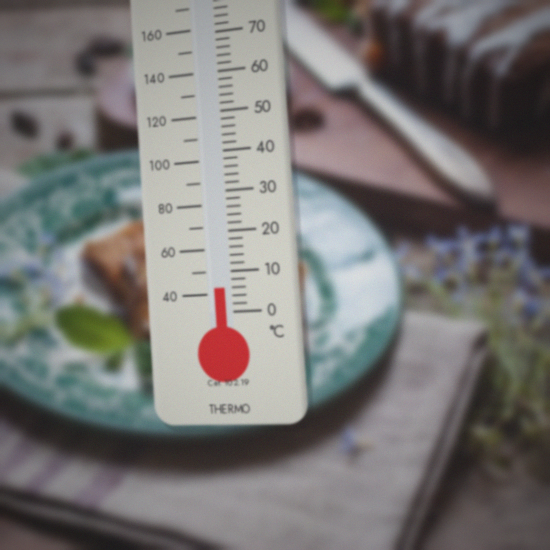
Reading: 6 °C
